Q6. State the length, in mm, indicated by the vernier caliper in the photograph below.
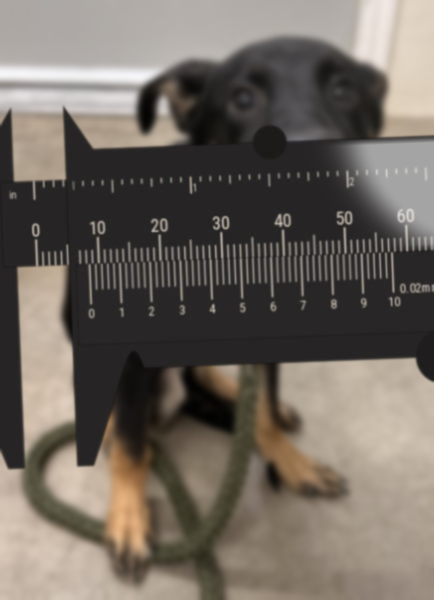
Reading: 8.5 mm
